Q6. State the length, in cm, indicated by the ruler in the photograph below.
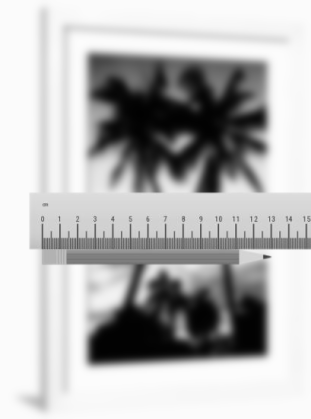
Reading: 13 cm
